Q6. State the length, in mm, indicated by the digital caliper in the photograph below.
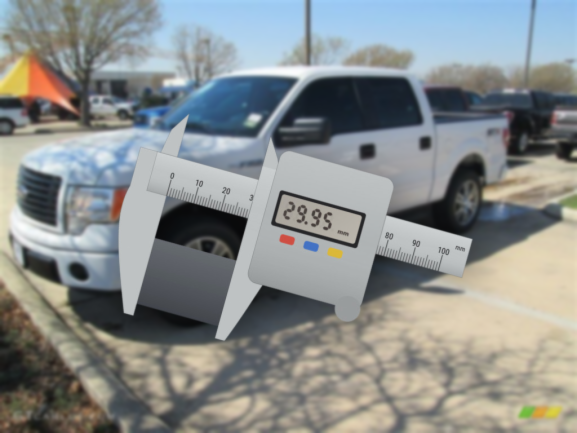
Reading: 29.95 mm
